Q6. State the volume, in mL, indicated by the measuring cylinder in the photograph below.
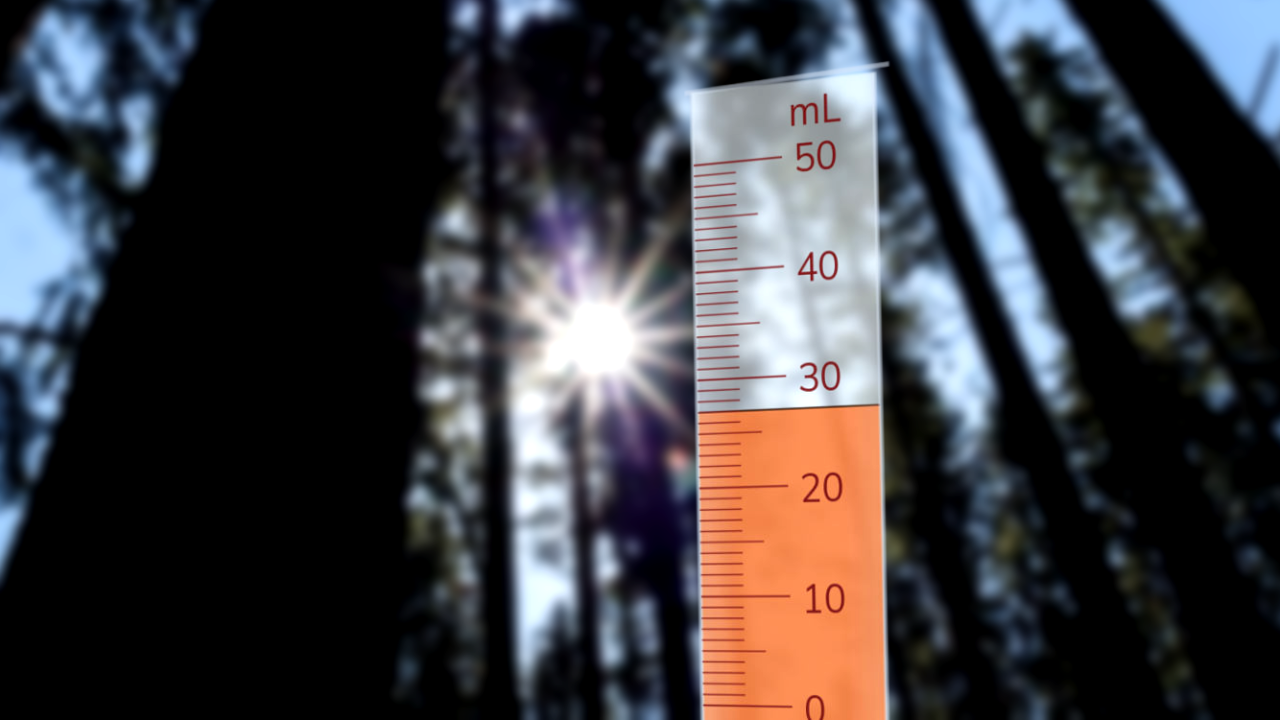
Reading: 27 mL
